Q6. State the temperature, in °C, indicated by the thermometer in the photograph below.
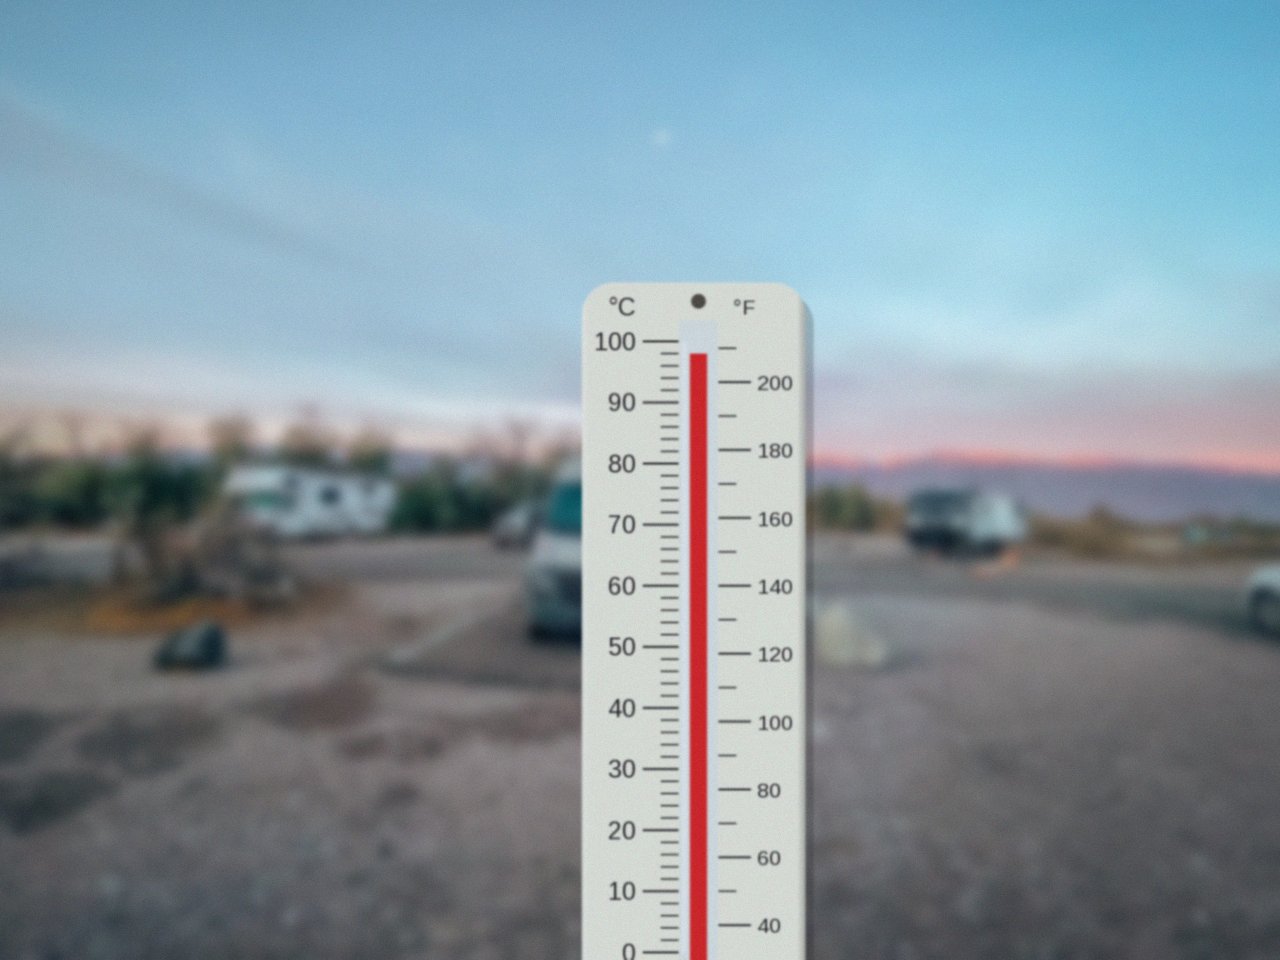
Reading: 98 °C
